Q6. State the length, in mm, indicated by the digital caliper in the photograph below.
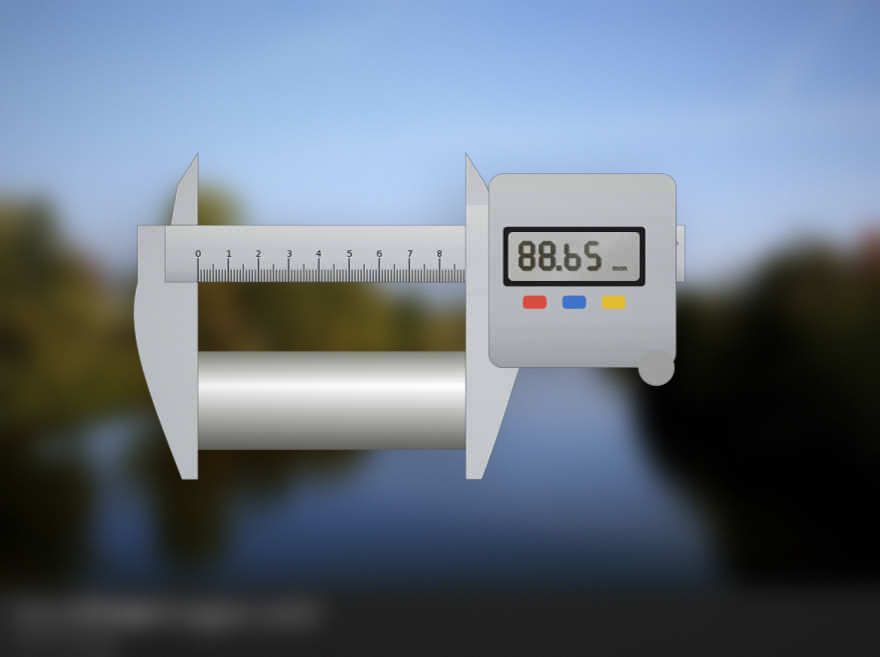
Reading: 88.65 mm
